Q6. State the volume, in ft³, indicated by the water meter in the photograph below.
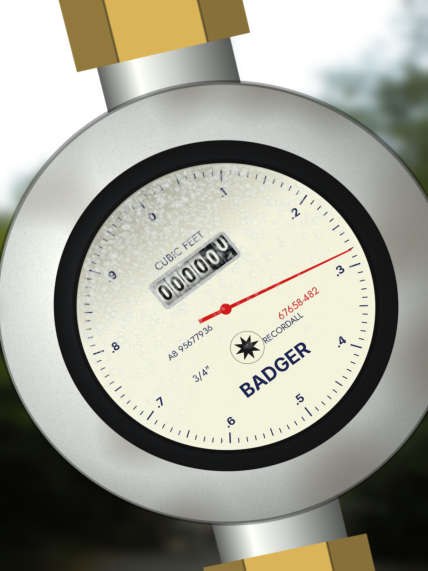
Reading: 0.28 ft³
